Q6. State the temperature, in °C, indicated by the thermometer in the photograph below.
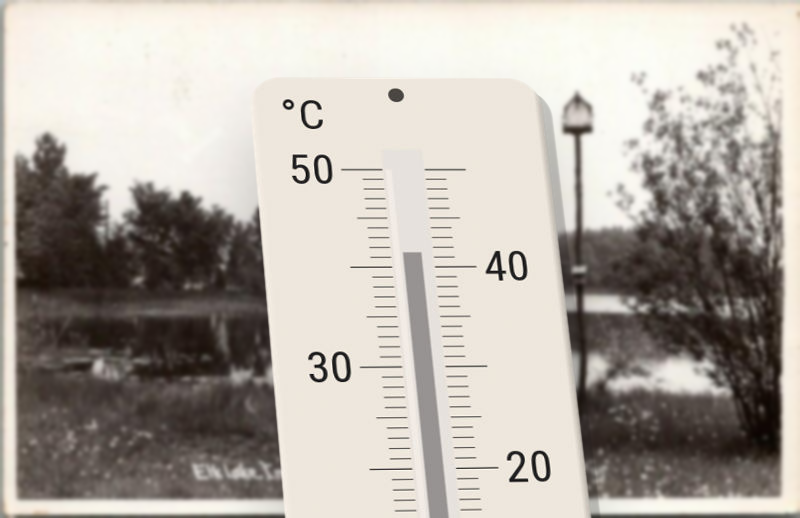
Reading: 41.5 °C
